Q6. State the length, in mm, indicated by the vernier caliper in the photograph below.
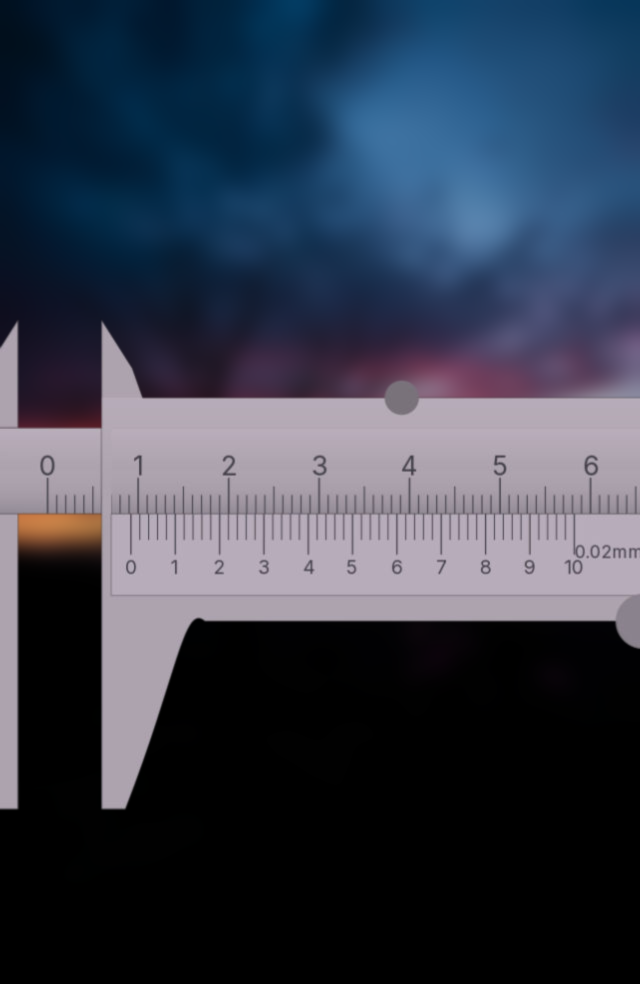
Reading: 9.2 mm
